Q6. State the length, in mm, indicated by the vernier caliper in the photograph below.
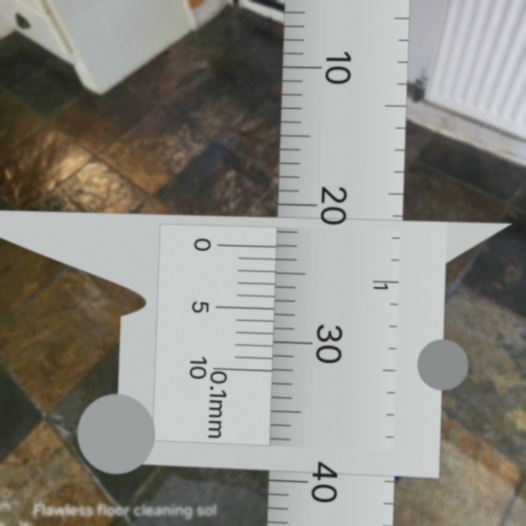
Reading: 23.1 mm
